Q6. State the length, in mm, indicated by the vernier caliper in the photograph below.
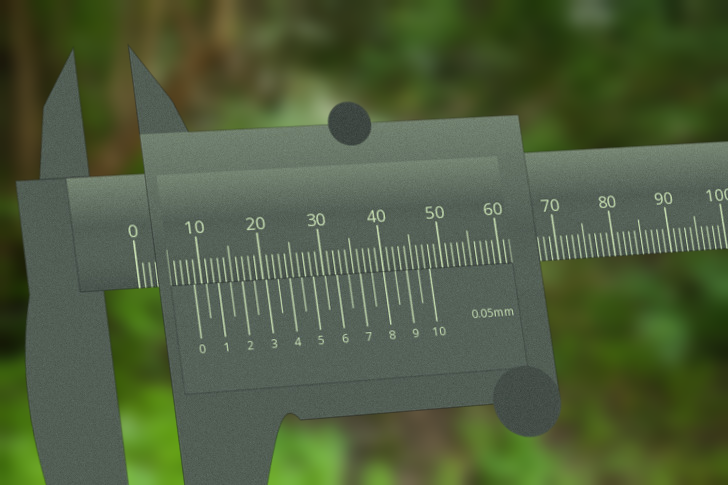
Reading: 8.8 mm
